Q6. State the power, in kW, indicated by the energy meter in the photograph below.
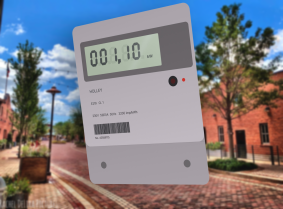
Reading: 1.10 kW
